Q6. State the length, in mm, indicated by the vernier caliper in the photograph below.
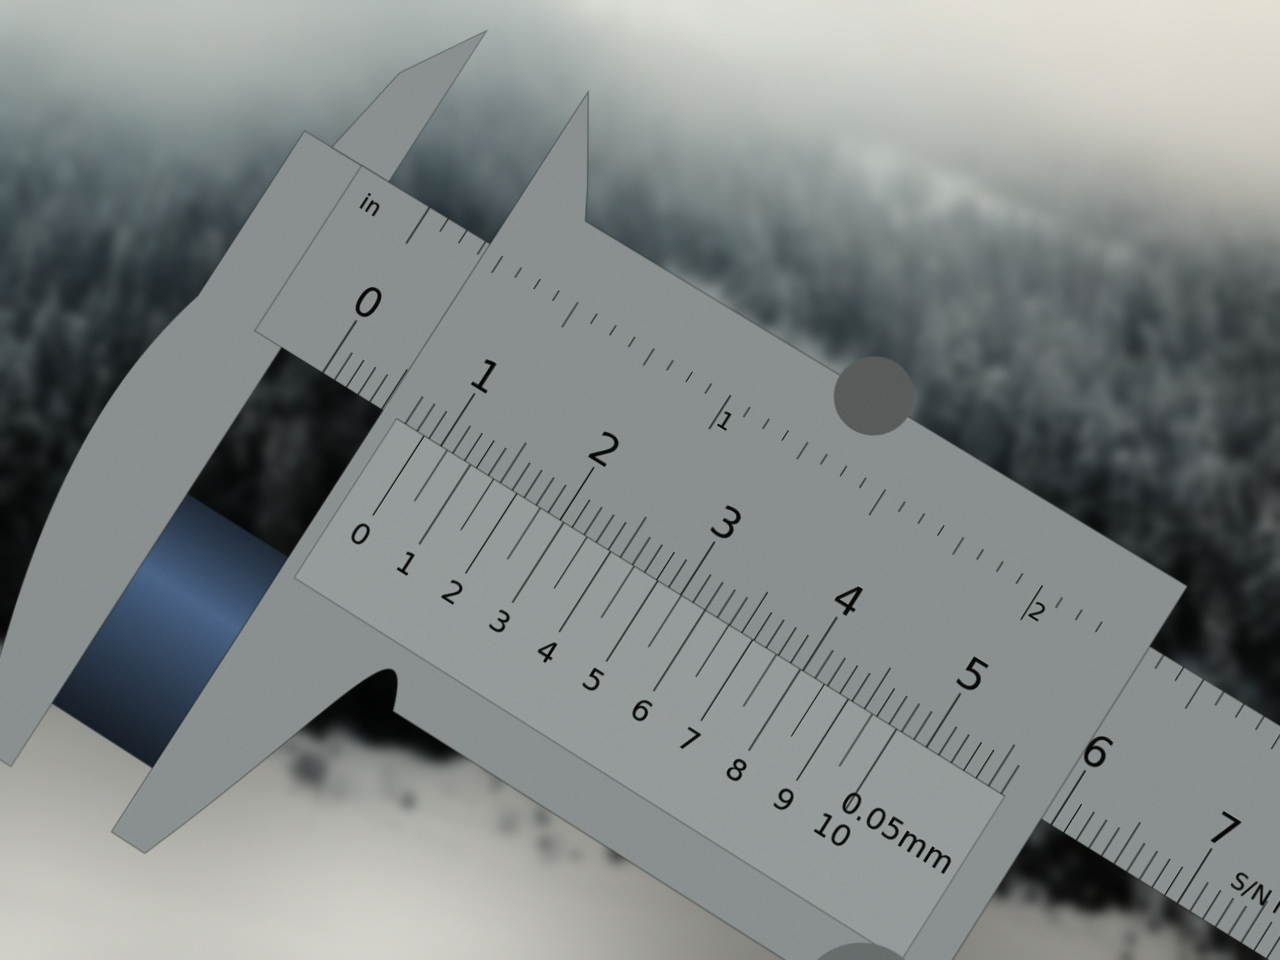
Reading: 8.6 mm
